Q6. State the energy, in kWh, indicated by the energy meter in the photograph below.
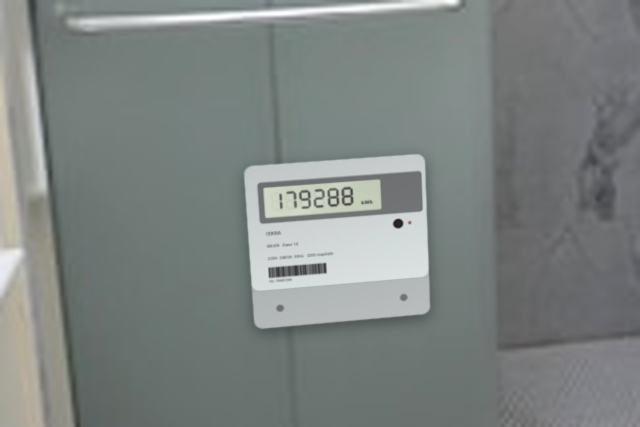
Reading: 179288 kWh
